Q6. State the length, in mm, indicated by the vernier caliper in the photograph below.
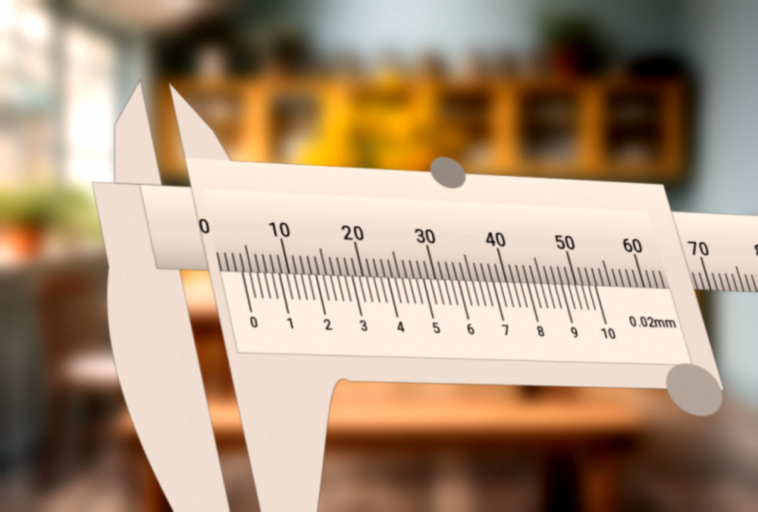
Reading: 3.8 mm
